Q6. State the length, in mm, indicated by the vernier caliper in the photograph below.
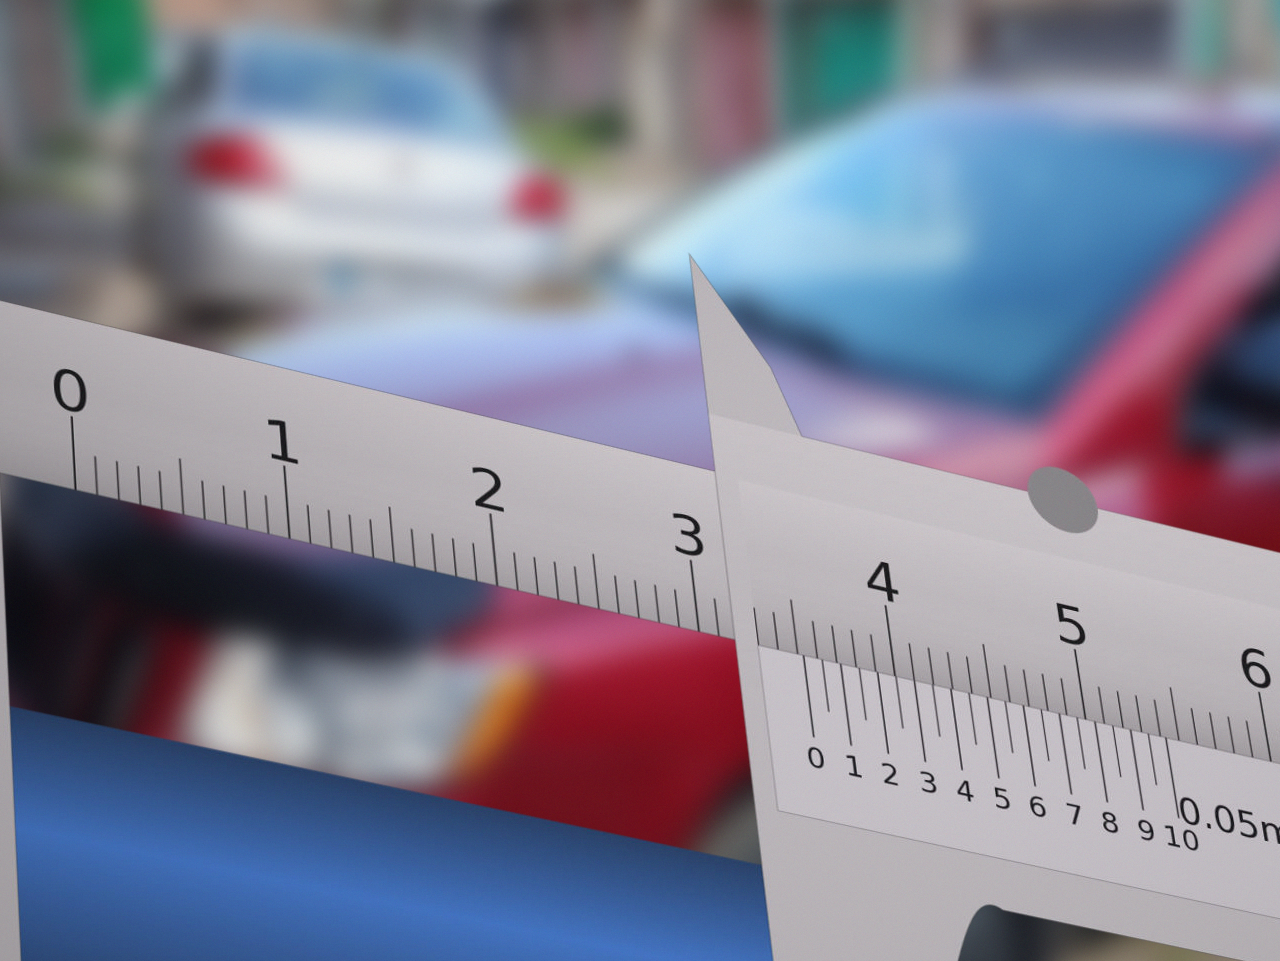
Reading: 35.3 mm
